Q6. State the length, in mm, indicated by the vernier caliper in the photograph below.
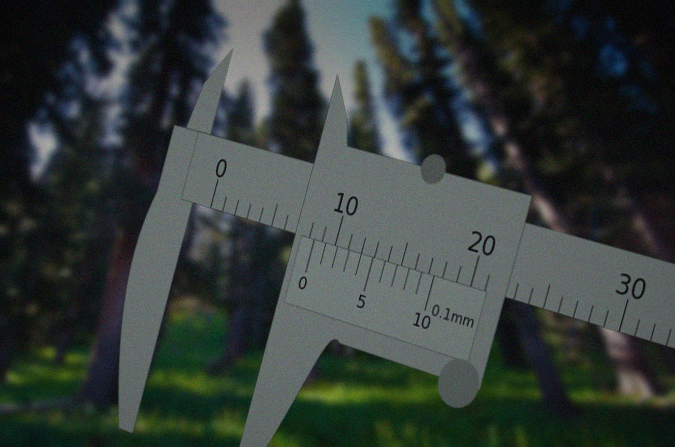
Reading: 8.4 mm
